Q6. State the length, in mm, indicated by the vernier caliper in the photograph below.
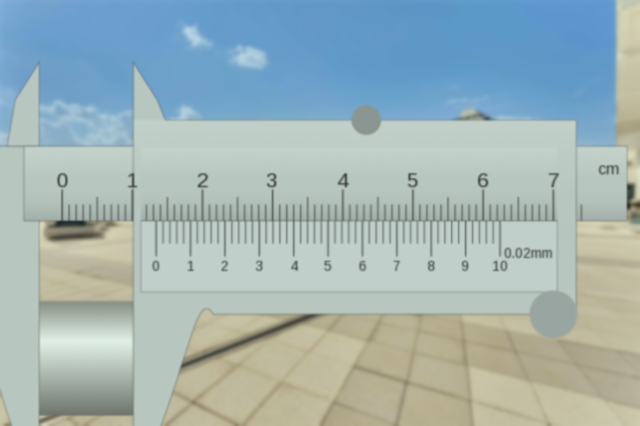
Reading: 13.4 mm
